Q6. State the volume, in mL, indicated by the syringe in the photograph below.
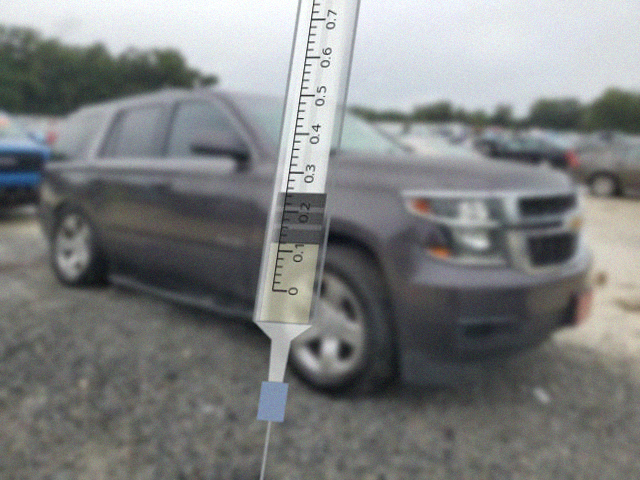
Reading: 0.12 mL
